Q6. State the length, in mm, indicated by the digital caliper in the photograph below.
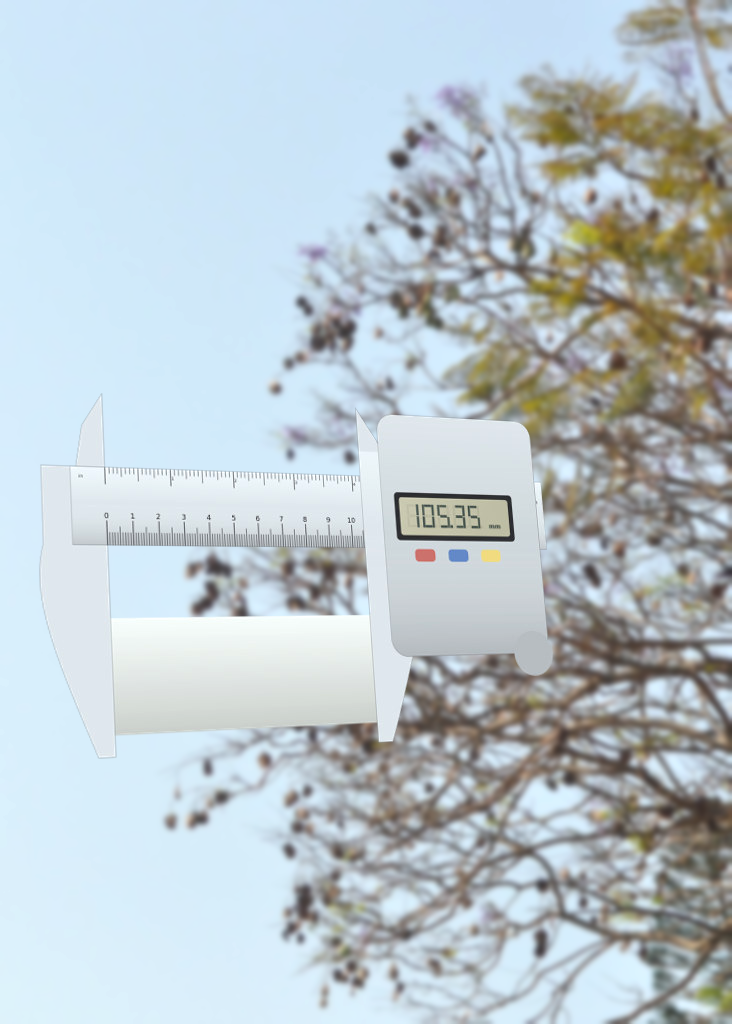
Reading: 105.35 mm
